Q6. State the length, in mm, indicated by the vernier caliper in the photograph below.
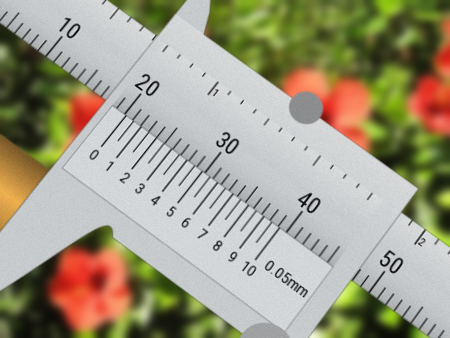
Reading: 20.2 mm
